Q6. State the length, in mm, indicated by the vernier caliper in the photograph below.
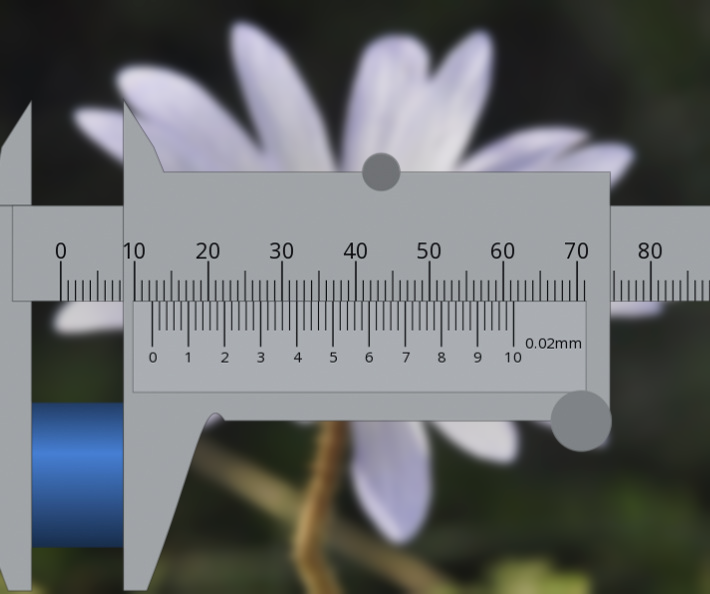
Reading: 12.4 mm
